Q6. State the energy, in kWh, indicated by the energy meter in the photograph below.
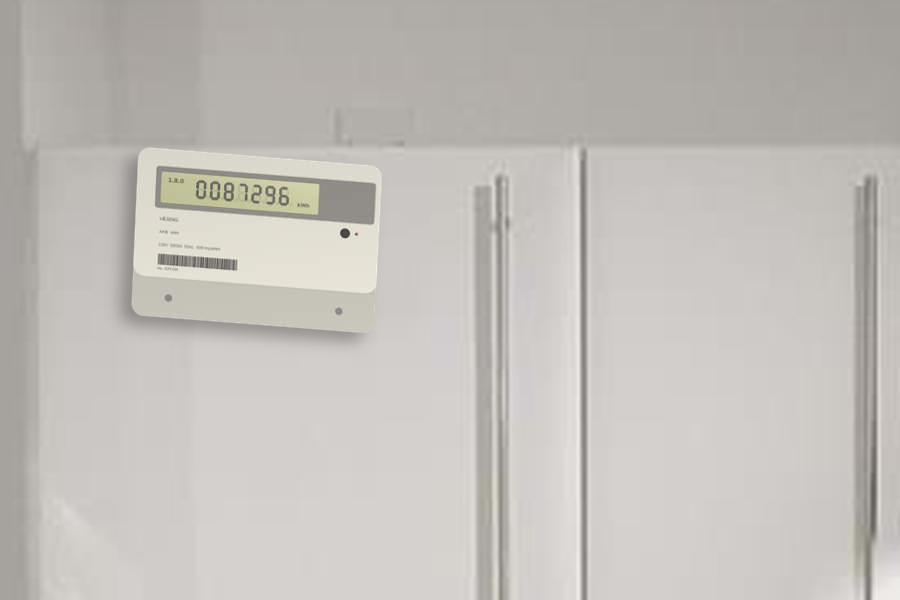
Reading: 87296 kWh
